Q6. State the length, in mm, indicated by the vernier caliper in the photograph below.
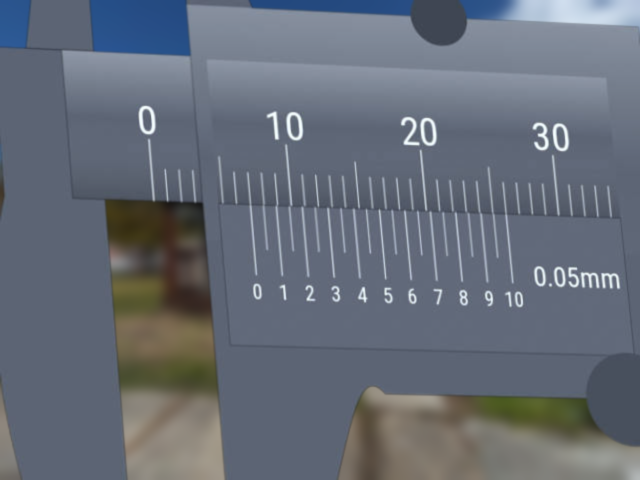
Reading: 7.0 mm
